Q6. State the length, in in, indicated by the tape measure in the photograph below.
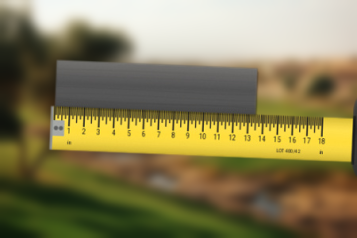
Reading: 13.5 in
